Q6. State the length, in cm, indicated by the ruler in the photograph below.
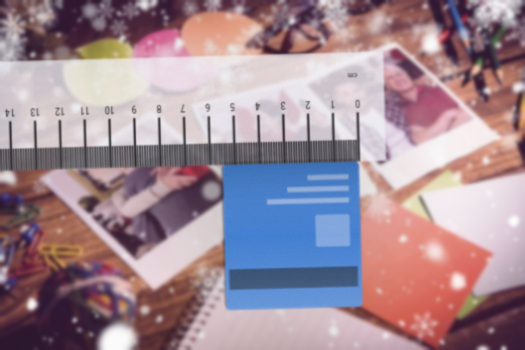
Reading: 5.5 cm
